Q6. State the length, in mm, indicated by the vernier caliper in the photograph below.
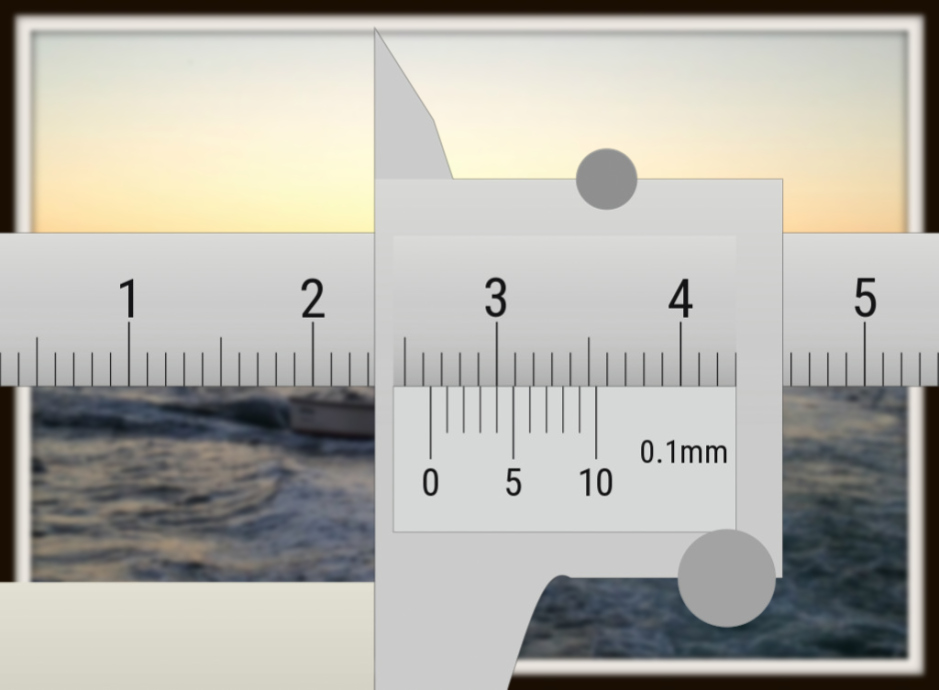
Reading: 26.4 mm
